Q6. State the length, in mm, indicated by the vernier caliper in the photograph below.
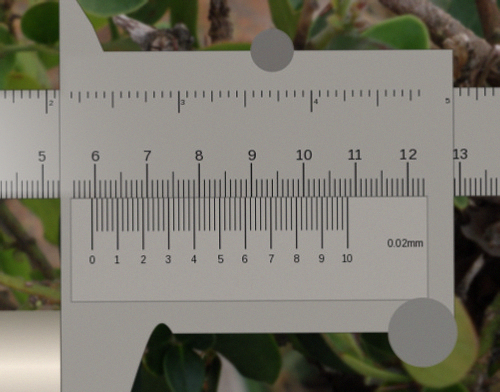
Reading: 59.4 mm
